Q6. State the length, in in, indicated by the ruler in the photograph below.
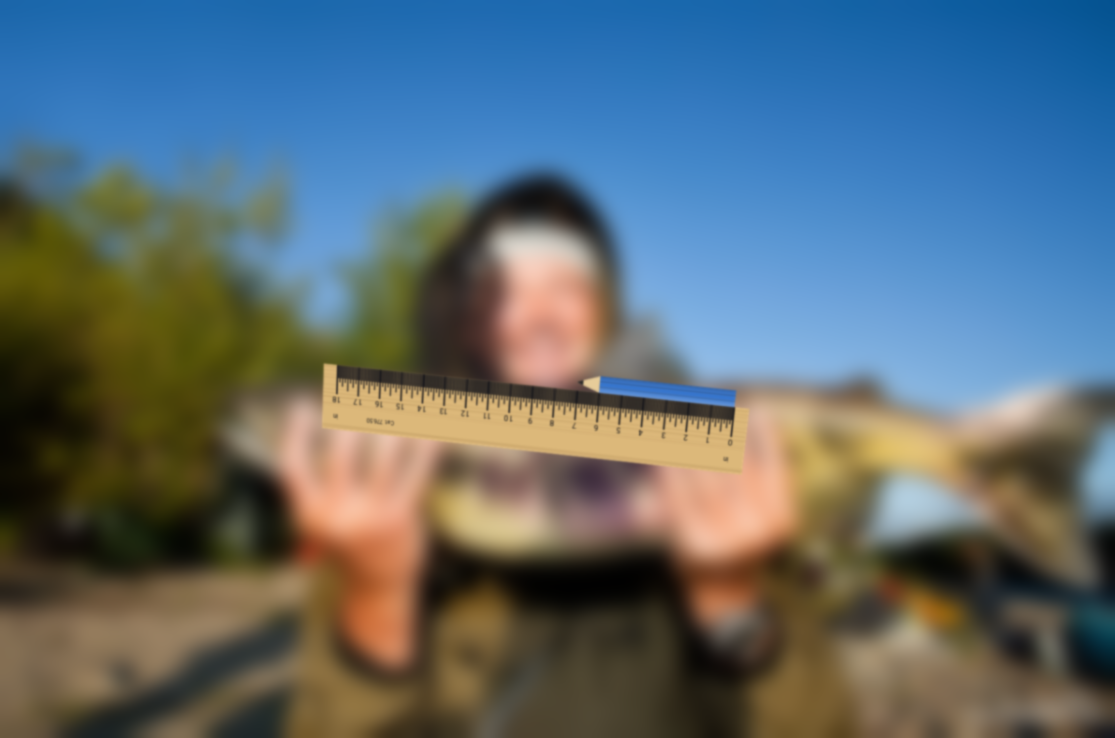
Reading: 7 in
